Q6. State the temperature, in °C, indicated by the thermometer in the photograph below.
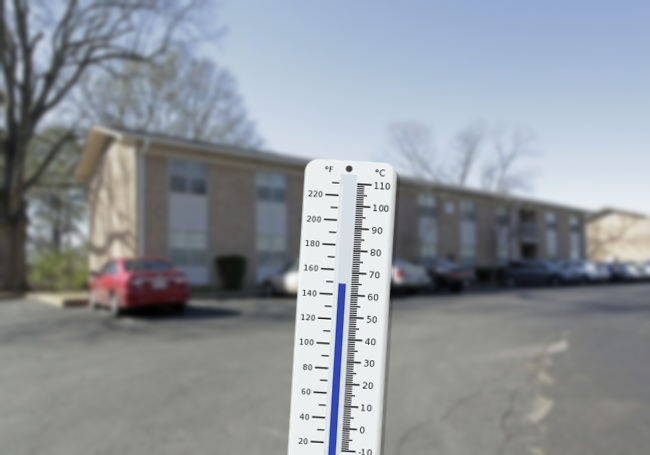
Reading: 65 °C
